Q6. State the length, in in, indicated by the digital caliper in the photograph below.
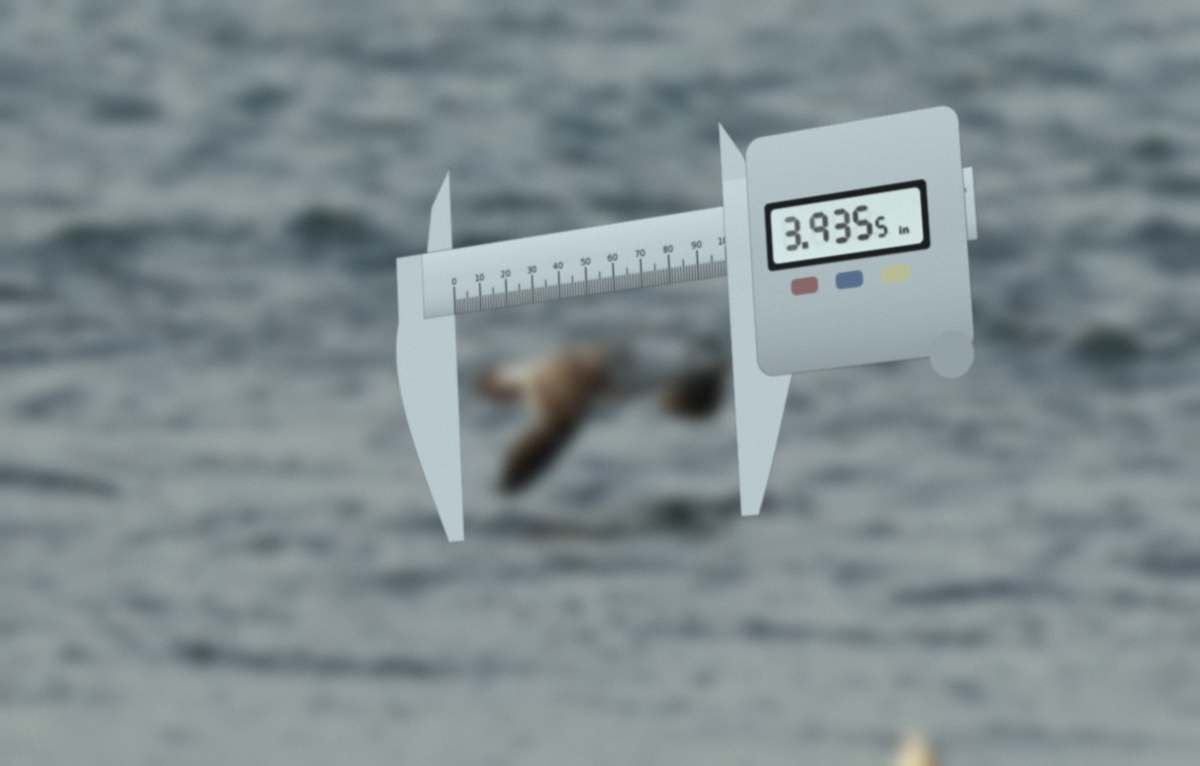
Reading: 3.9355 in
